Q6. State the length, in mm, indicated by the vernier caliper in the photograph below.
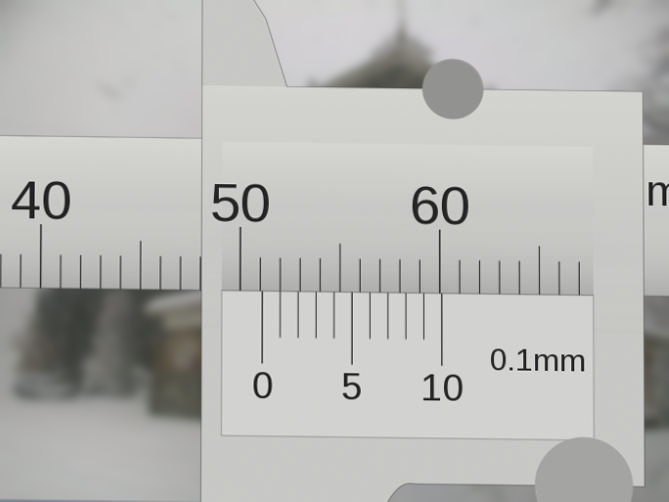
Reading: 51.1 mm
